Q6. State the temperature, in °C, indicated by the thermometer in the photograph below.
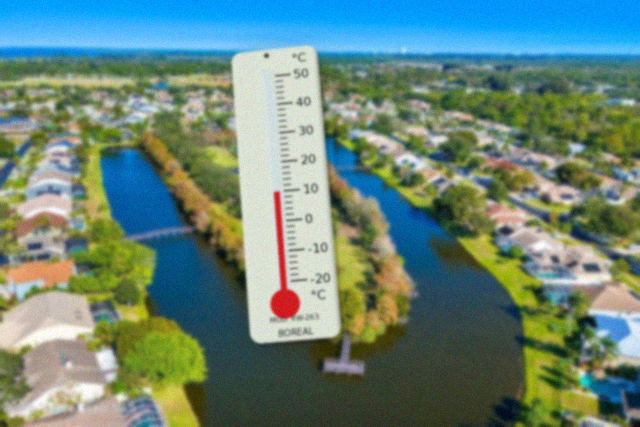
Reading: 10 °C
